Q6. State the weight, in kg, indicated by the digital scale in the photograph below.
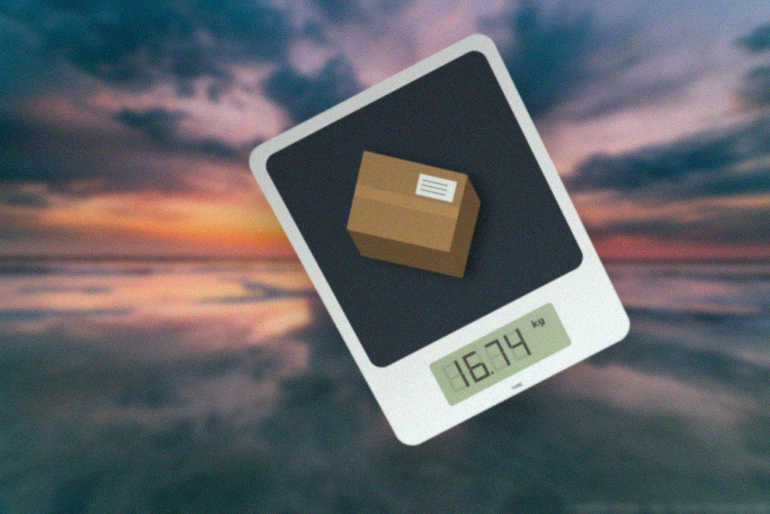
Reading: 16.74 kg
